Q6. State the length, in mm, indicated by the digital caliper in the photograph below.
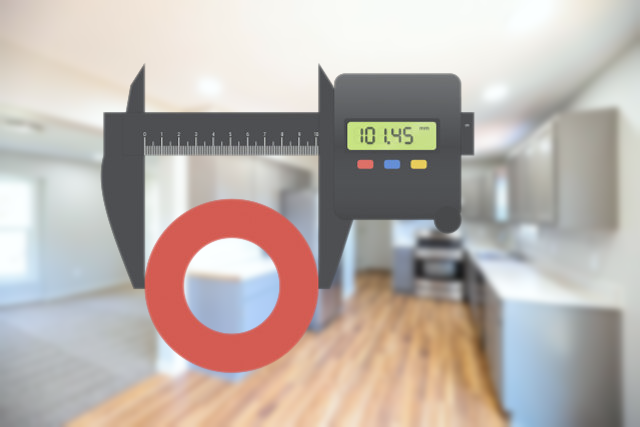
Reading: 101.45 mm
